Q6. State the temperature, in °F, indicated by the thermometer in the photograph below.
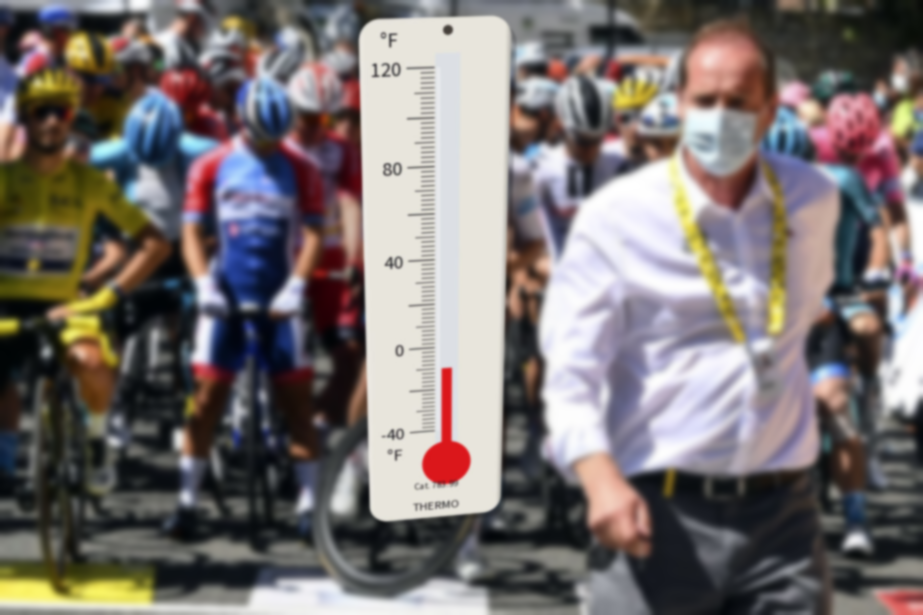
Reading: -10 °F
